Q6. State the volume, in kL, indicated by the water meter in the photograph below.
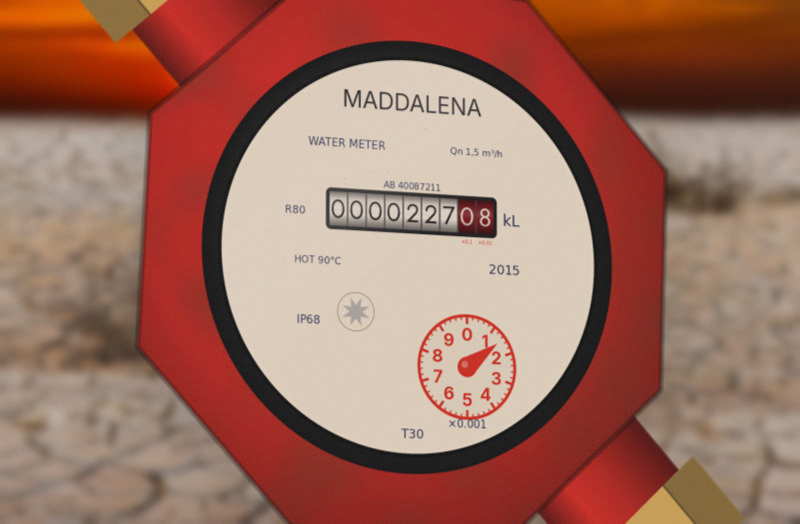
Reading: 227.081 kL
